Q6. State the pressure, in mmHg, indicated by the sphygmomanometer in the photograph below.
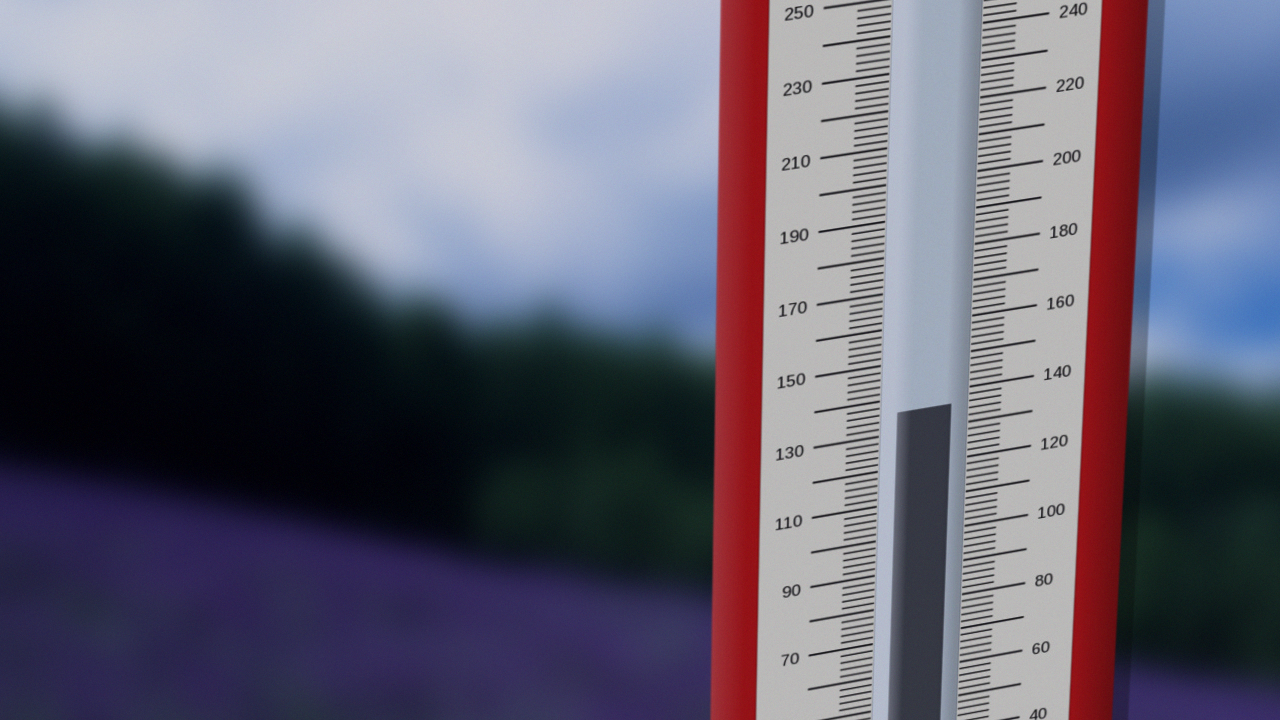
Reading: 136 mmHg
